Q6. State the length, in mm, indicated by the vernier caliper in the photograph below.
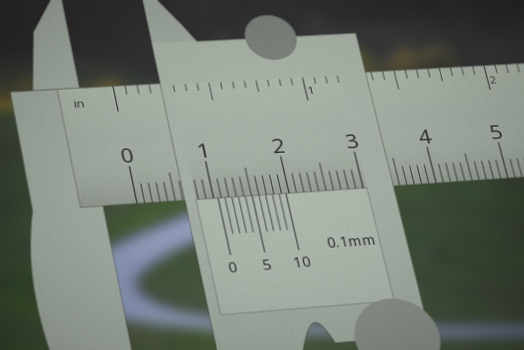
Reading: 10.6 mm
